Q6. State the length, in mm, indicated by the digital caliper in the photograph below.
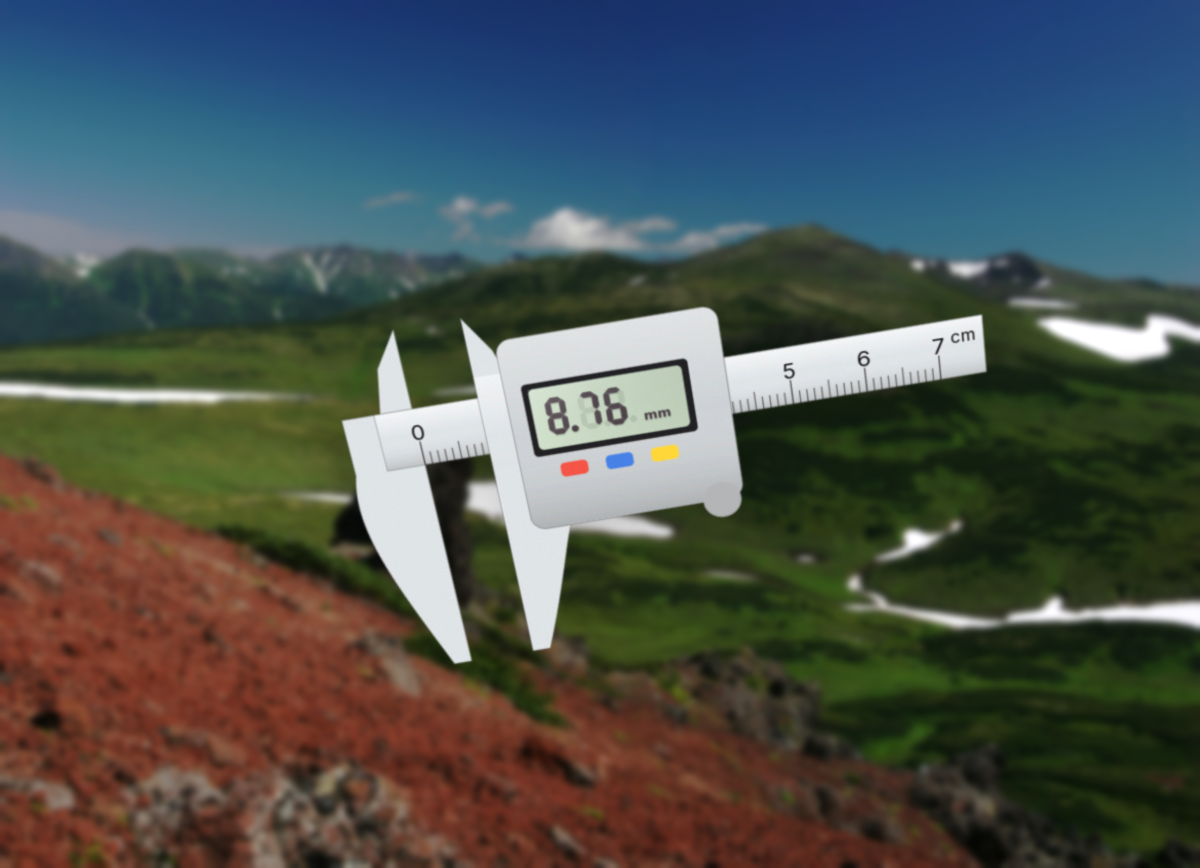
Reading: 8.76 mm
